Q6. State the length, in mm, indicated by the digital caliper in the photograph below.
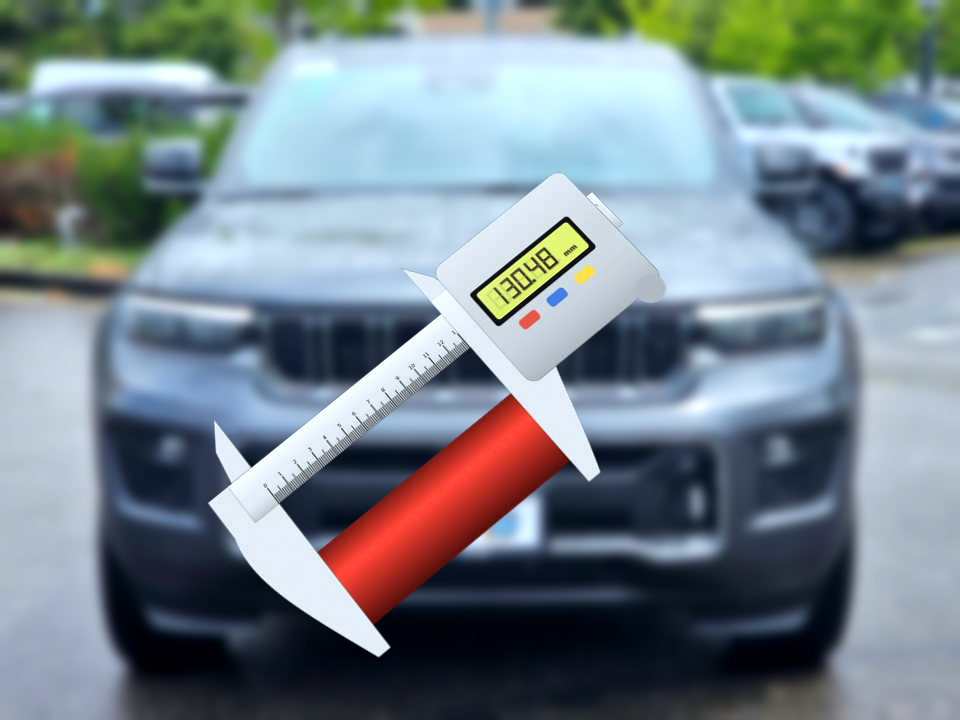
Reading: 130.48 mm
